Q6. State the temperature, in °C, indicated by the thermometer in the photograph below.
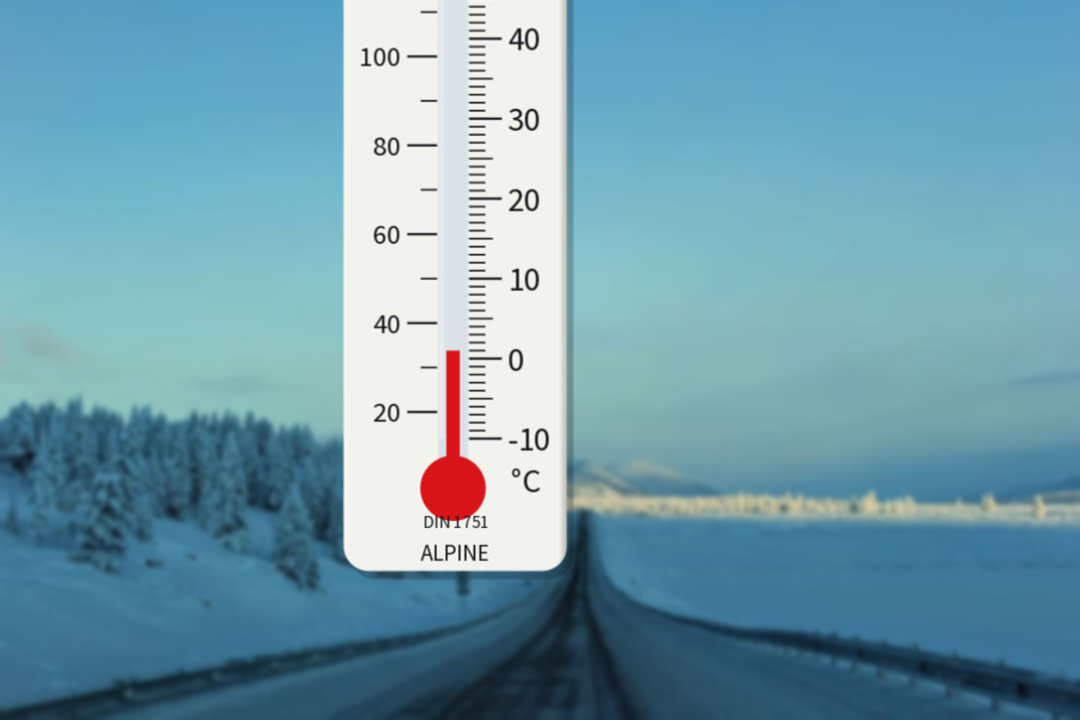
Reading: 1 °C
